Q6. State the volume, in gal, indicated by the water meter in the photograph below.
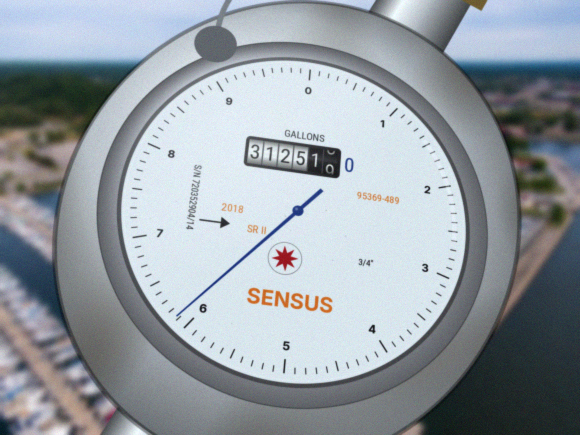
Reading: 3125186.1 gal
